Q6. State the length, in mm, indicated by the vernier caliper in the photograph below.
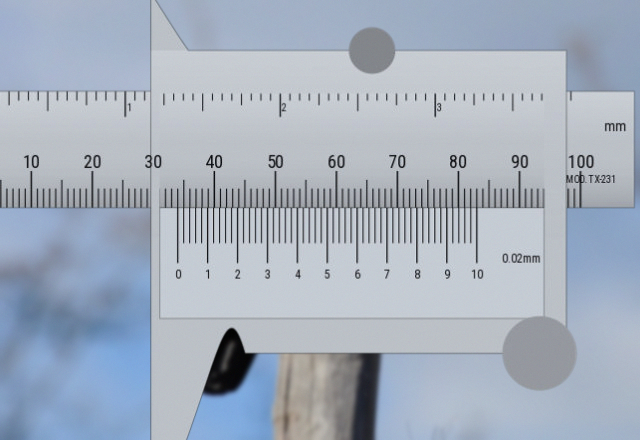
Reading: 34.0 mm
